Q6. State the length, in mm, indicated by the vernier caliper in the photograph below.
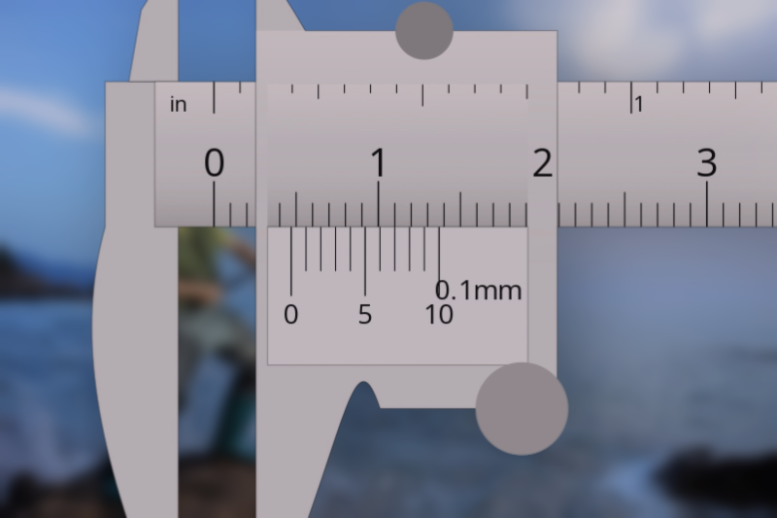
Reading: 4.7 mm
